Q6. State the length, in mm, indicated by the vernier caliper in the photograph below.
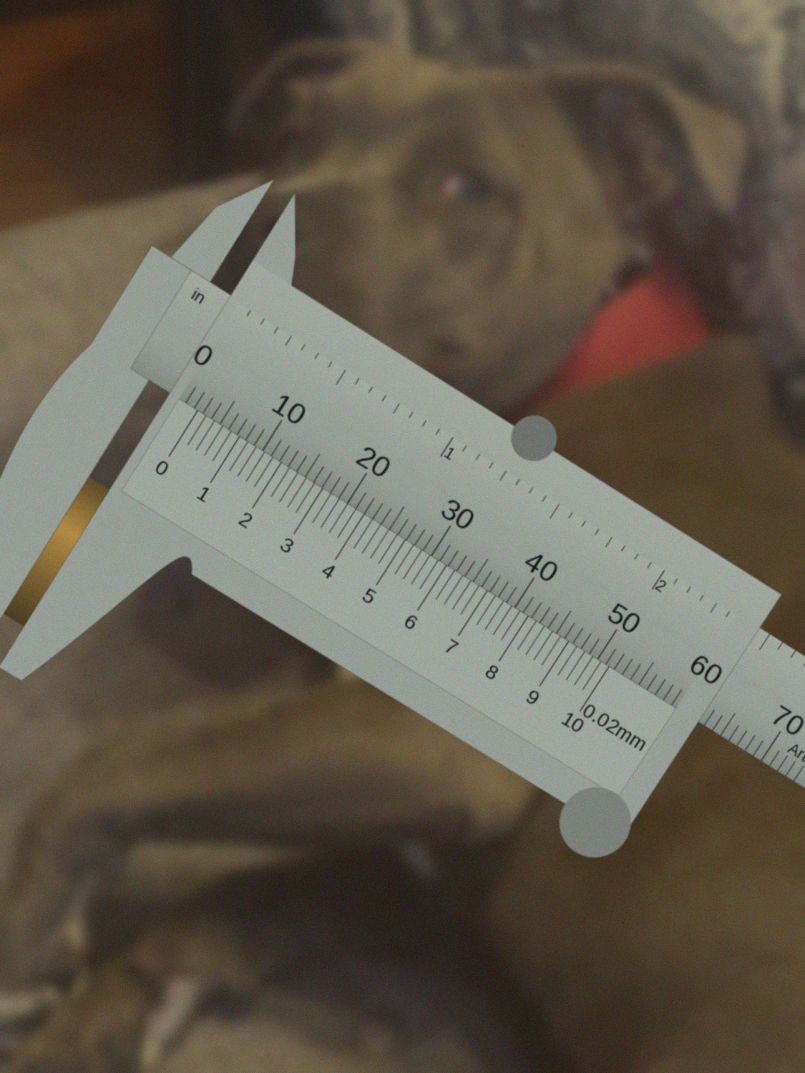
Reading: 2.4 mm
